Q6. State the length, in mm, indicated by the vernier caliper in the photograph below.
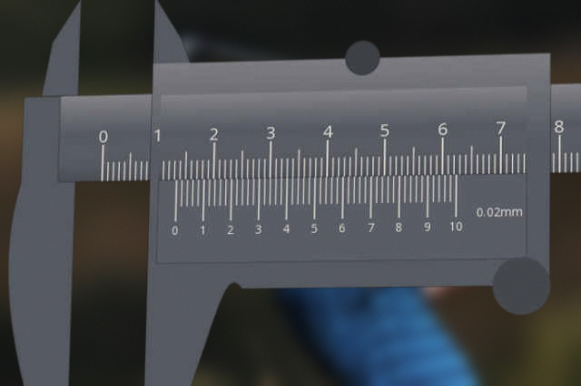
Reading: 13.4 mm
